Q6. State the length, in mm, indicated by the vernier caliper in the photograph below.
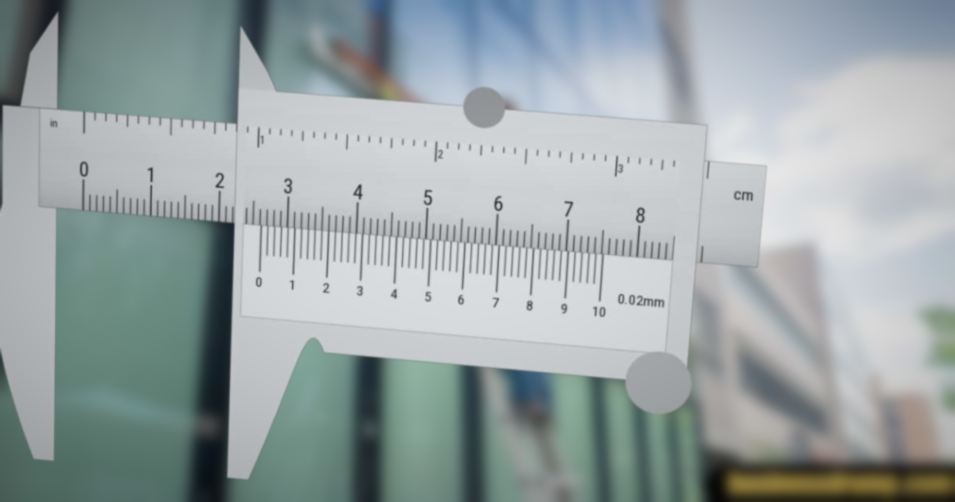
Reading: 26.2 mm
